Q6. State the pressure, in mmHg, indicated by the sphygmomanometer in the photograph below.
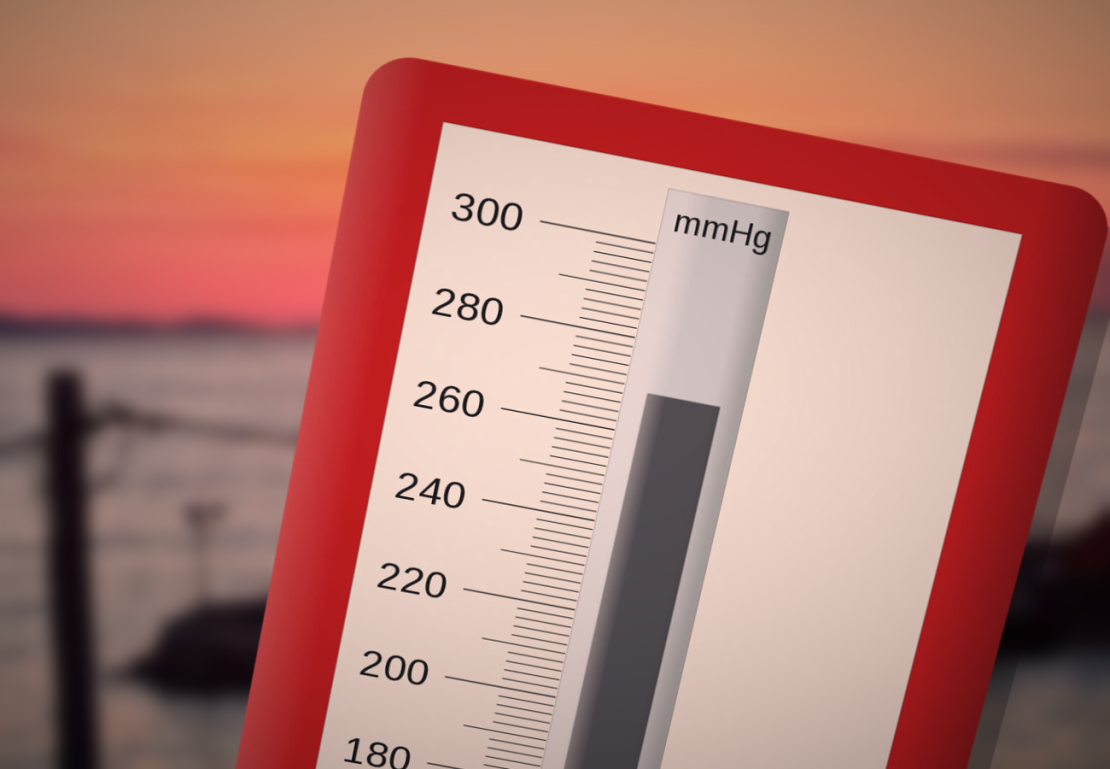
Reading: 269 mmHg
